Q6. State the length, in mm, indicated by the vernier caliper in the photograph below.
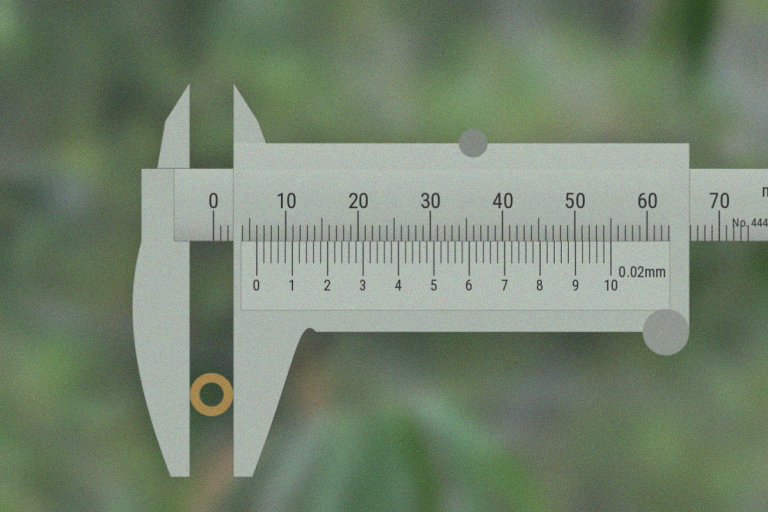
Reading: 6.0 mm
